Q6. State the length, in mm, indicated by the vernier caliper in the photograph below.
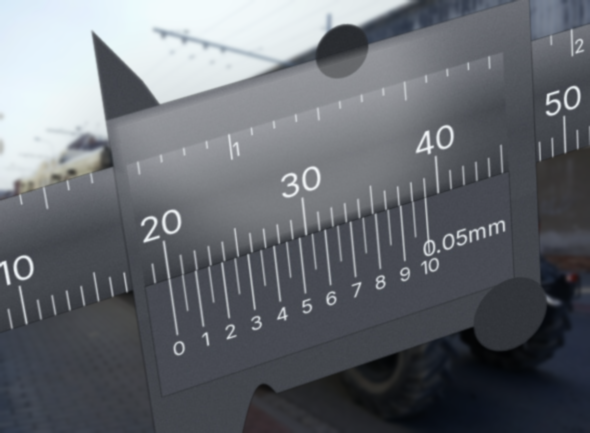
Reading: 20.0 mm
